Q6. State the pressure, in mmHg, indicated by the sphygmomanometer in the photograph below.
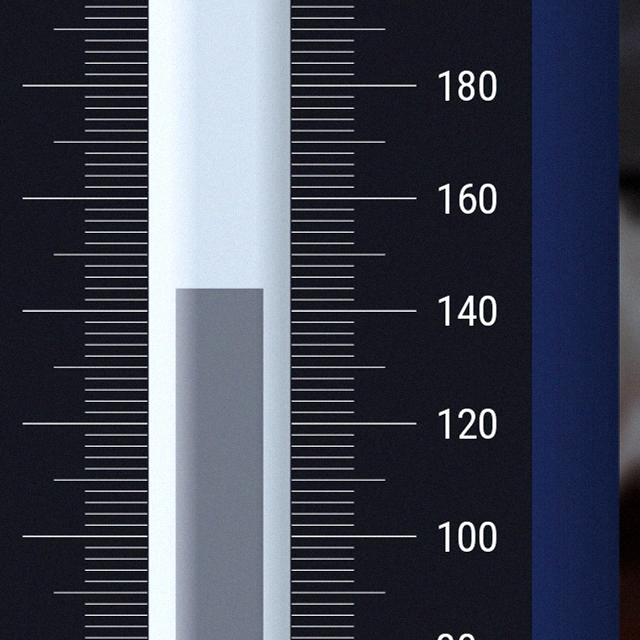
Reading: 144 mmHg
